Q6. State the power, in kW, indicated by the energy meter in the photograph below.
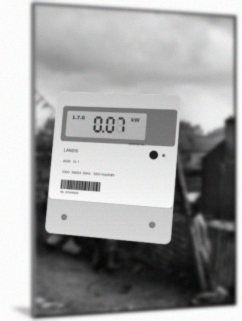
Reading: 0.07 kW
